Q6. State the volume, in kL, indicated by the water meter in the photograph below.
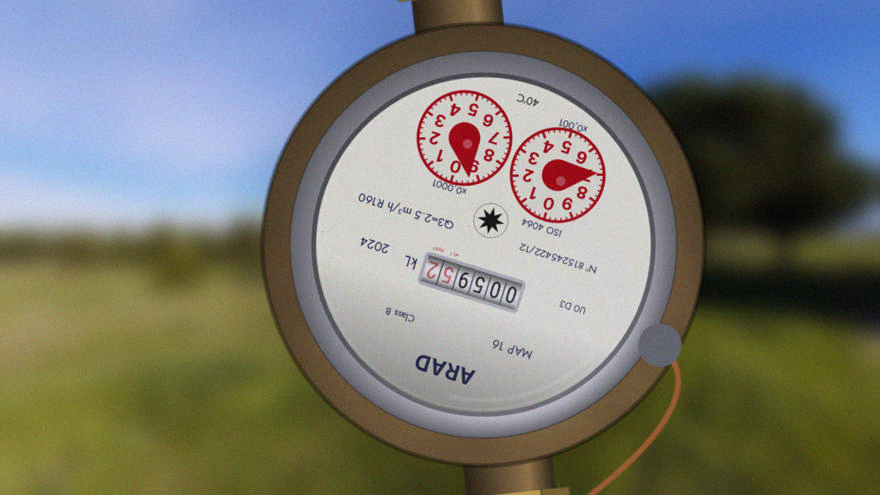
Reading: 59.5269 kL
